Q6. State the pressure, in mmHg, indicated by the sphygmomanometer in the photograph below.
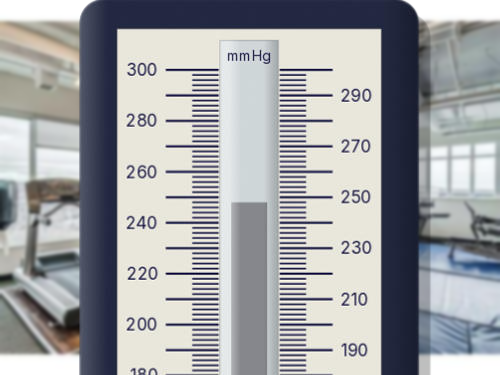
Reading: 248 mmHg
